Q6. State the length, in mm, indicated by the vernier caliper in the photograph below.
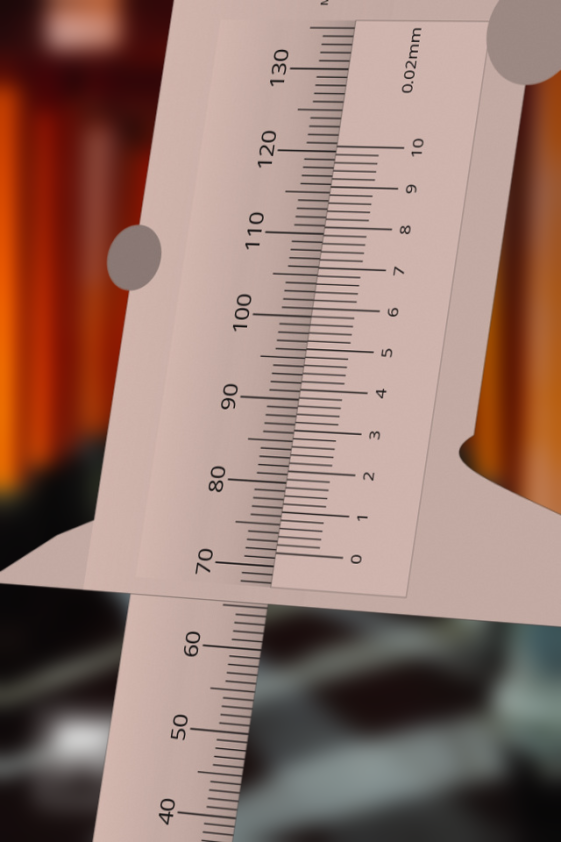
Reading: 71.6 mm
